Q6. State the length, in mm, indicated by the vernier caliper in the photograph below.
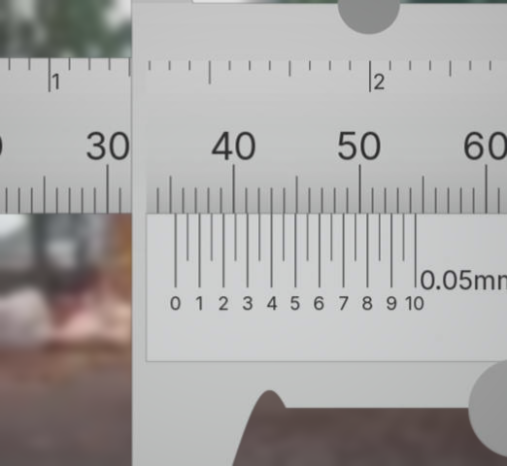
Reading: 35.4 mm
